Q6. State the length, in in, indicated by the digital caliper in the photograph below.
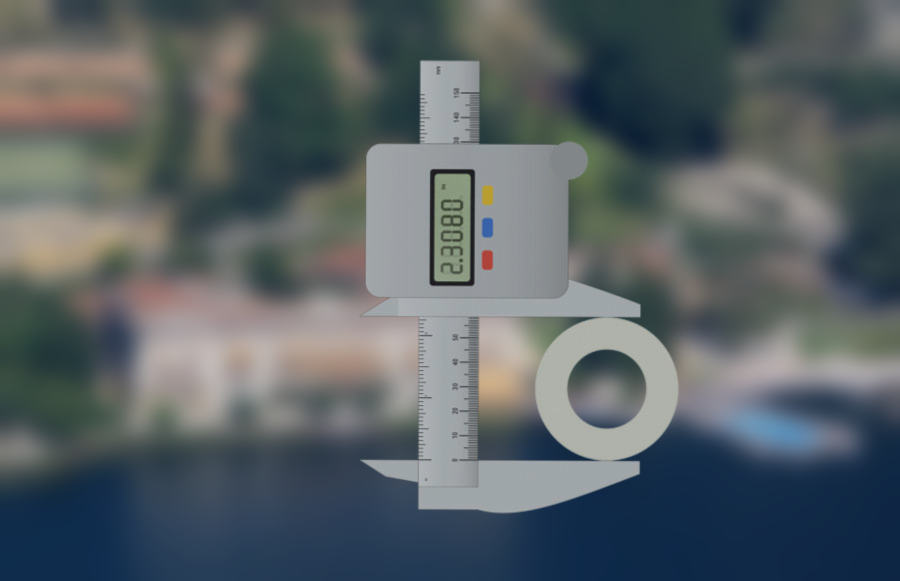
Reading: 2.3080 in
